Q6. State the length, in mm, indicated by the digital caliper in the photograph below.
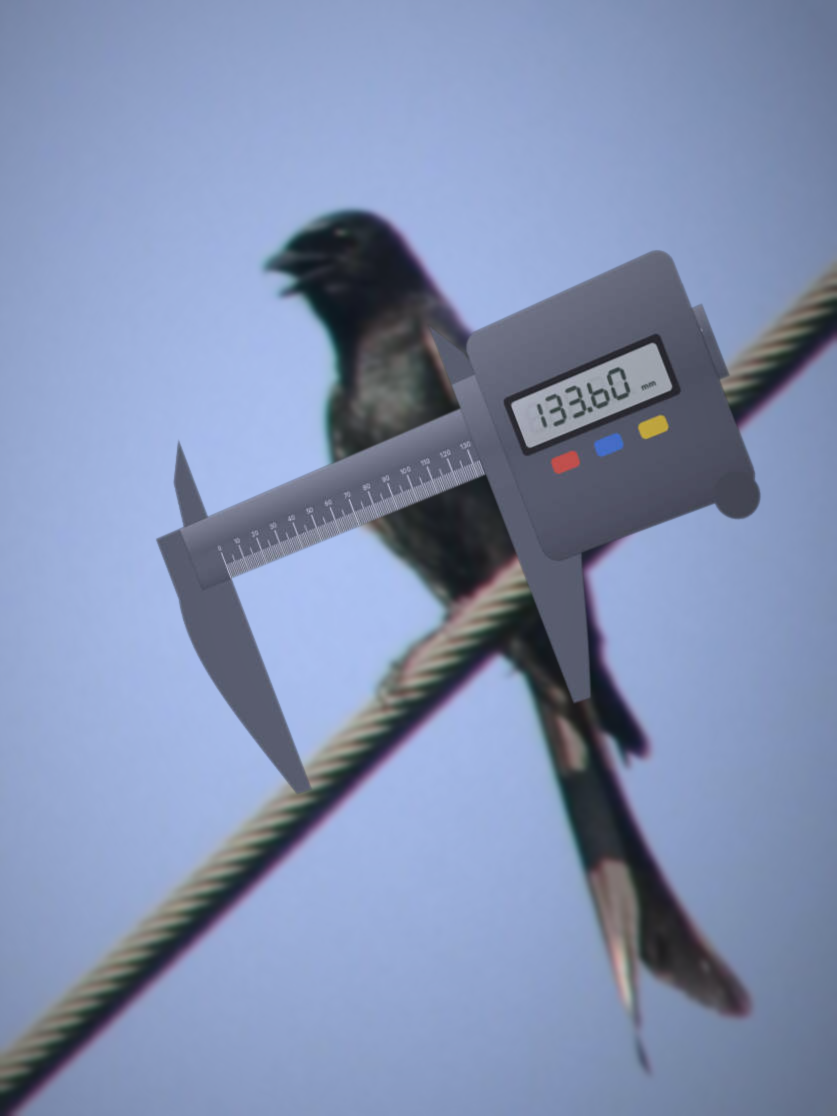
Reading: 133.60 mm
